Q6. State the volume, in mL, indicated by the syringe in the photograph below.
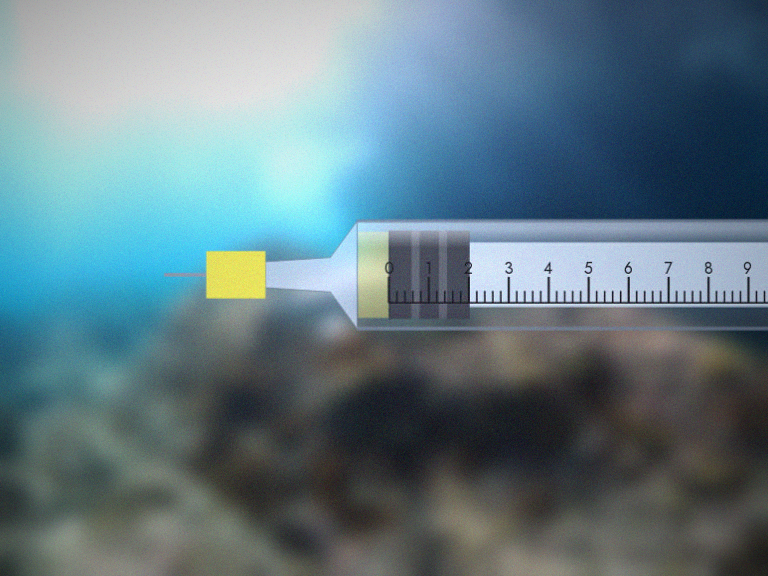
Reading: 0 mL
